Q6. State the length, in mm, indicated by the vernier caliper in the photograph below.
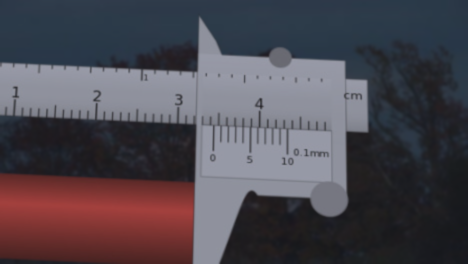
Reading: 34.4 mm
